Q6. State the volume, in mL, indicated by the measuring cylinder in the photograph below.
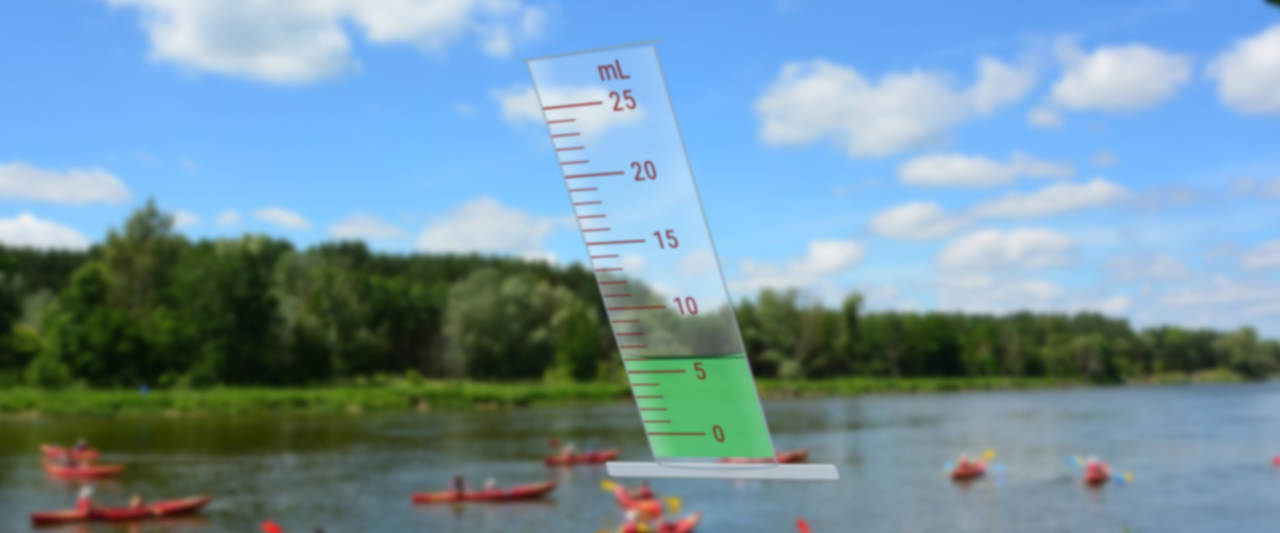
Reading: 6 mL
